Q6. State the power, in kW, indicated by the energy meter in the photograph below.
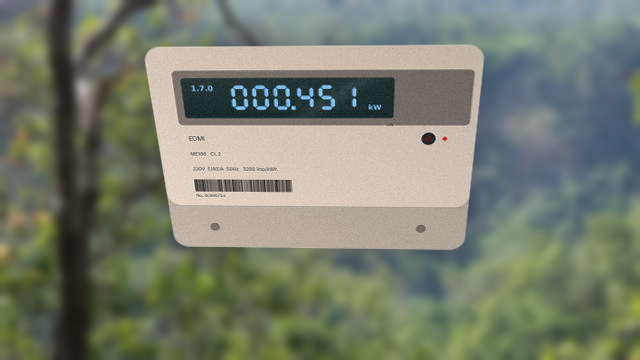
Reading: 0.451 kW
